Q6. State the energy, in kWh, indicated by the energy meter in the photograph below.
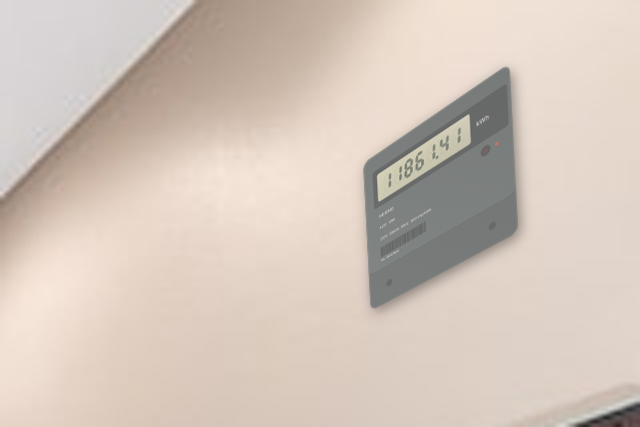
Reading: 11861.41 kWh
